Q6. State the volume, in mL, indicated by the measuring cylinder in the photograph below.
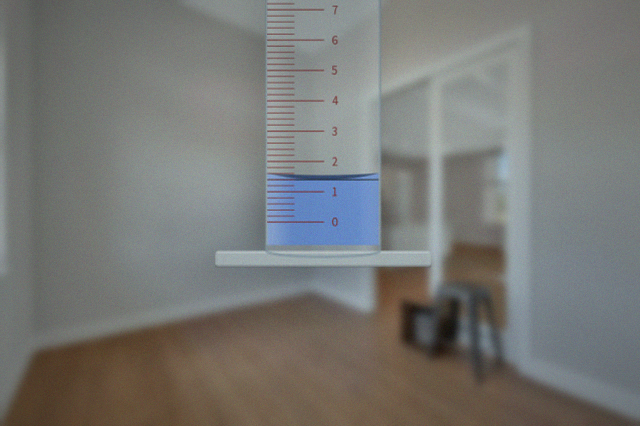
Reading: 1.4 mL
